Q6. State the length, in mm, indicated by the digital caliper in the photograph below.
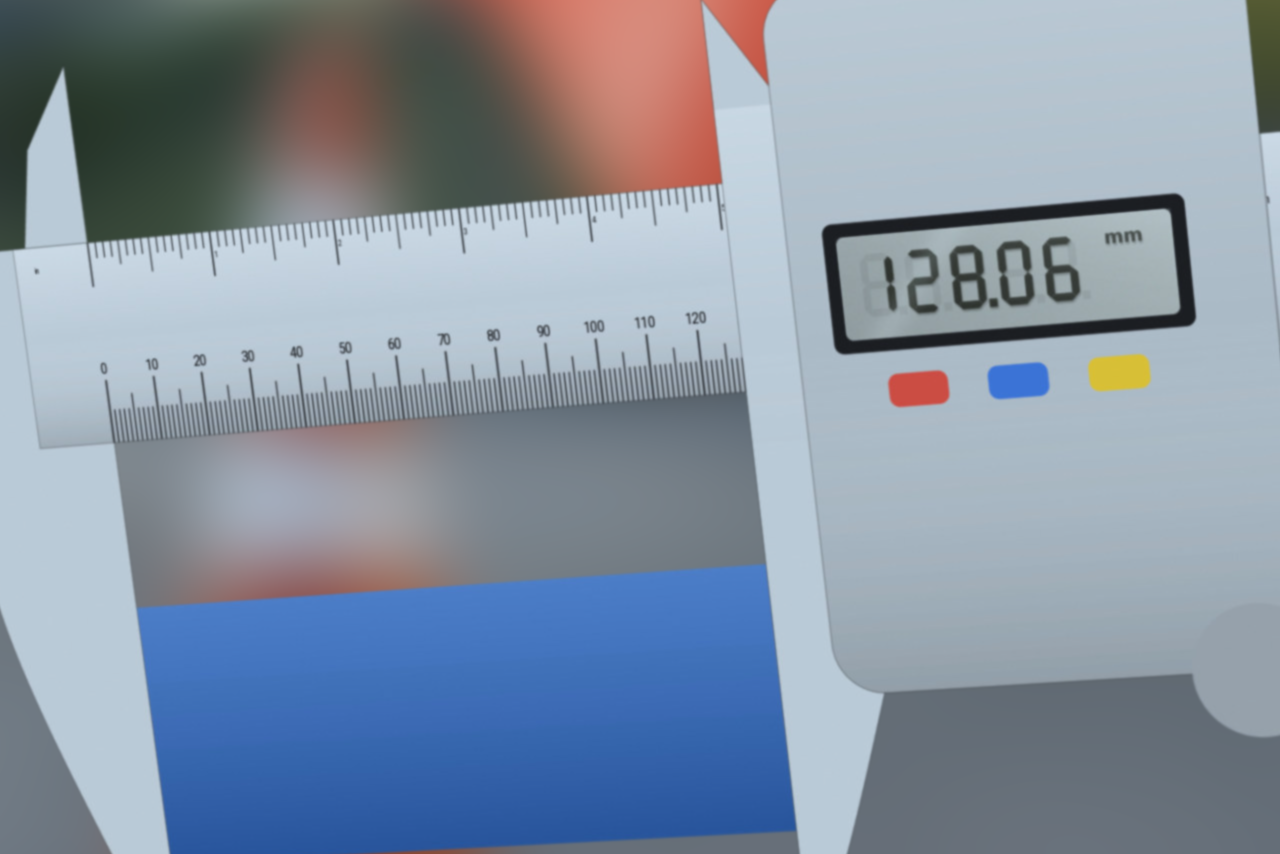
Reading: 128.06 mm
